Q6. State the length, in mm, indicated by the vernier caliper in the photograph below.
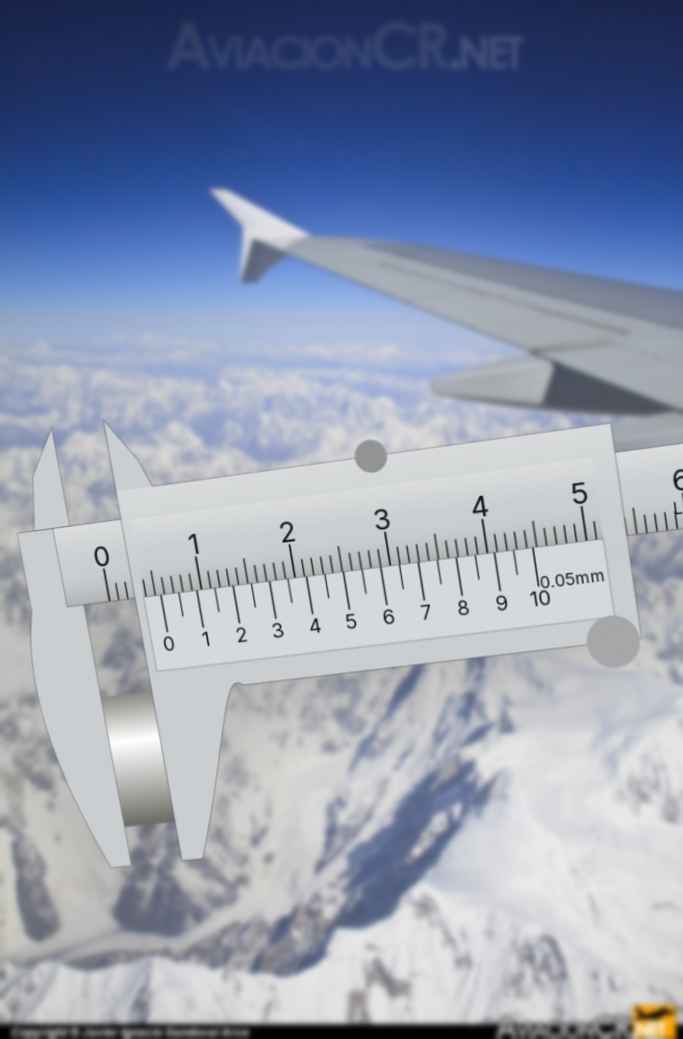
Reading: 5.6 mm
